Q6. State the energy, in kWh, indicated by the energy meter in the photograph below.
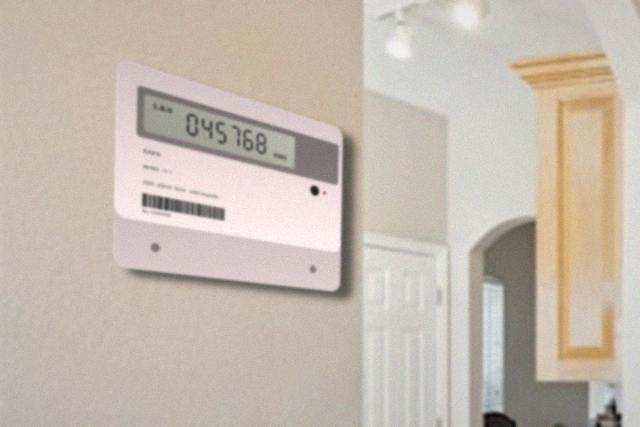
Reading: 45768 kWh
